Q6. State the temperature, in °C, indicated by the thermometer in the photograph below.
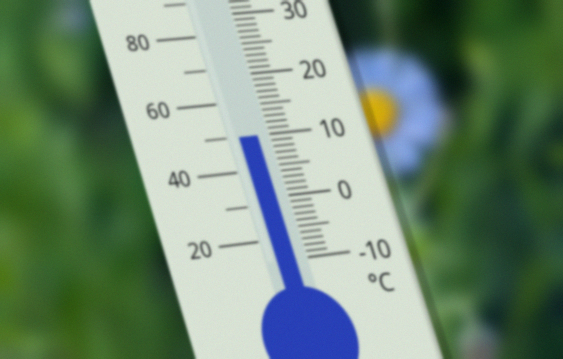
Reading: 10 °C
